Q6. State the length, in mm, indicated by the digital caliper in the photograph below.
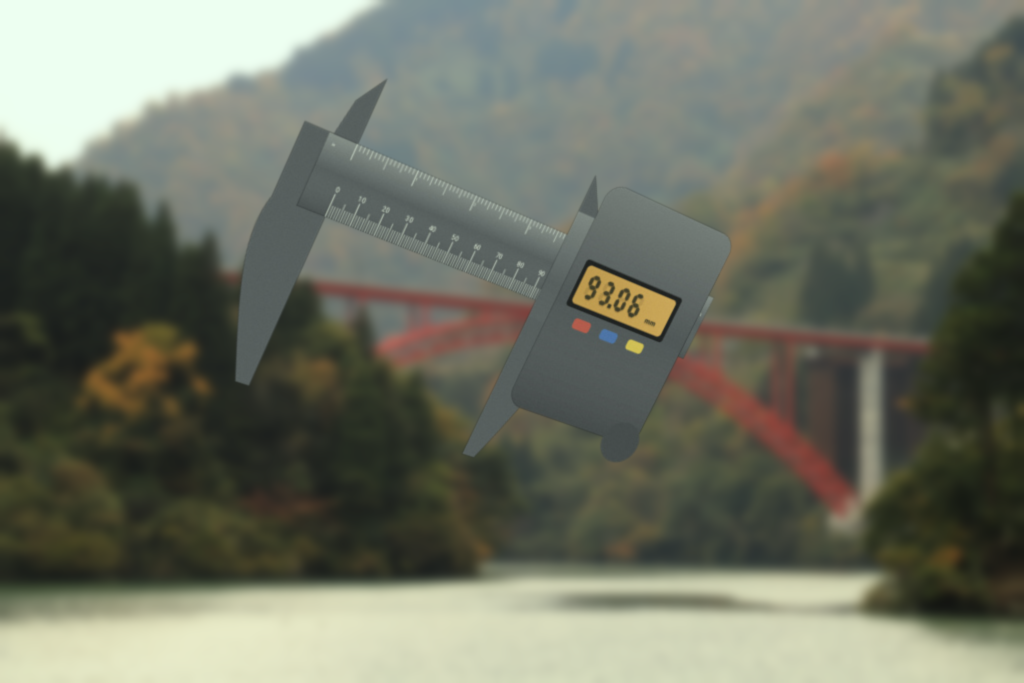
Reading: 93.06 mm
